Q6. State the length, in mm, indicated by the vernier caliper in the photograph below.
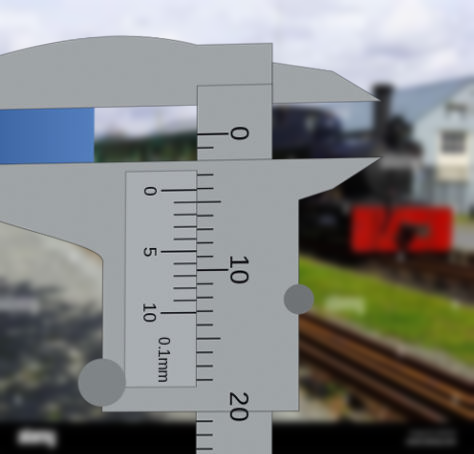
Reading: 4.1 mm
